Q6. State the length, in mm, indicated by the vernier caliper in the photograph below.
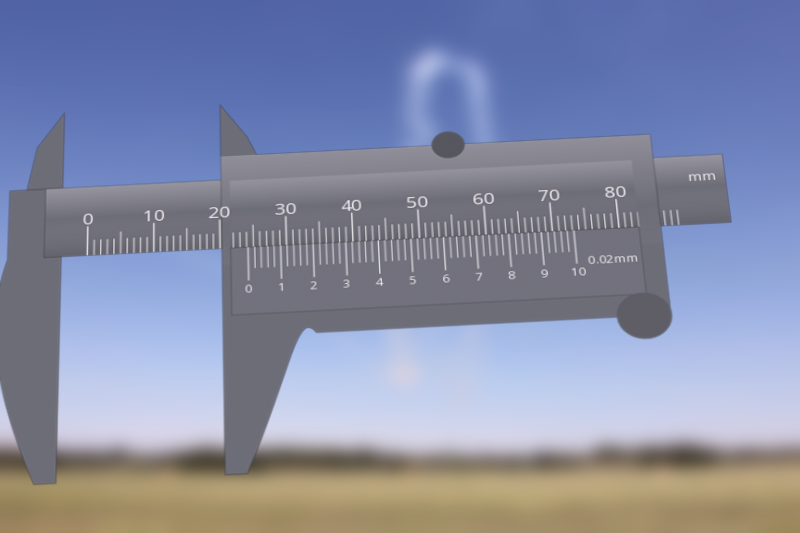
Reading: 24.2 mm
